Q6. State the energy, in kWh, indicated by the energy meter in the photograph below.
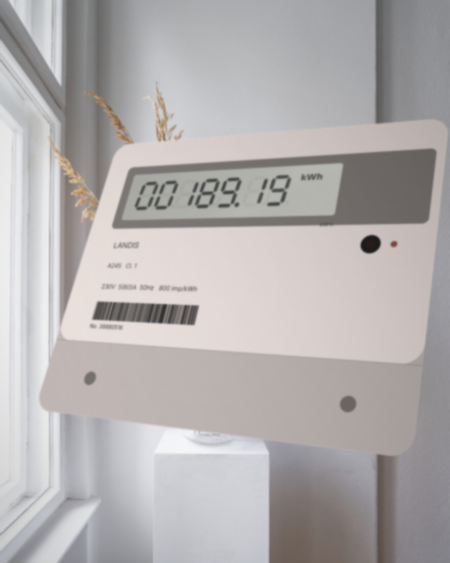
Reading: 189.19 kWh
